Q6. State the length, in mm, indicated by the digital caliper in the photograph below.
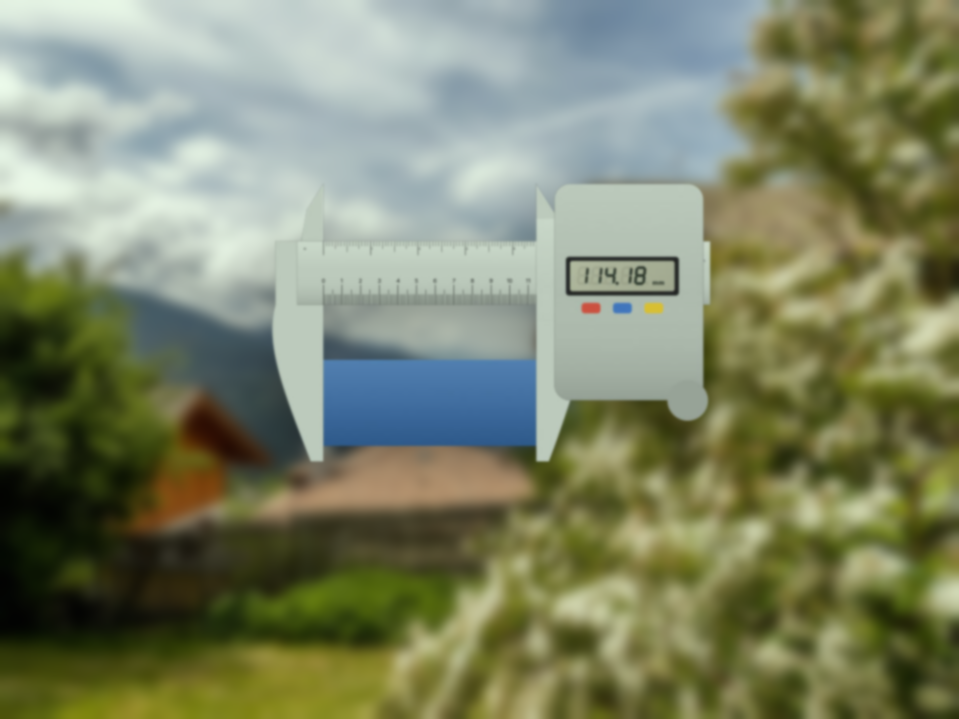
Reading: 114.18 mm
